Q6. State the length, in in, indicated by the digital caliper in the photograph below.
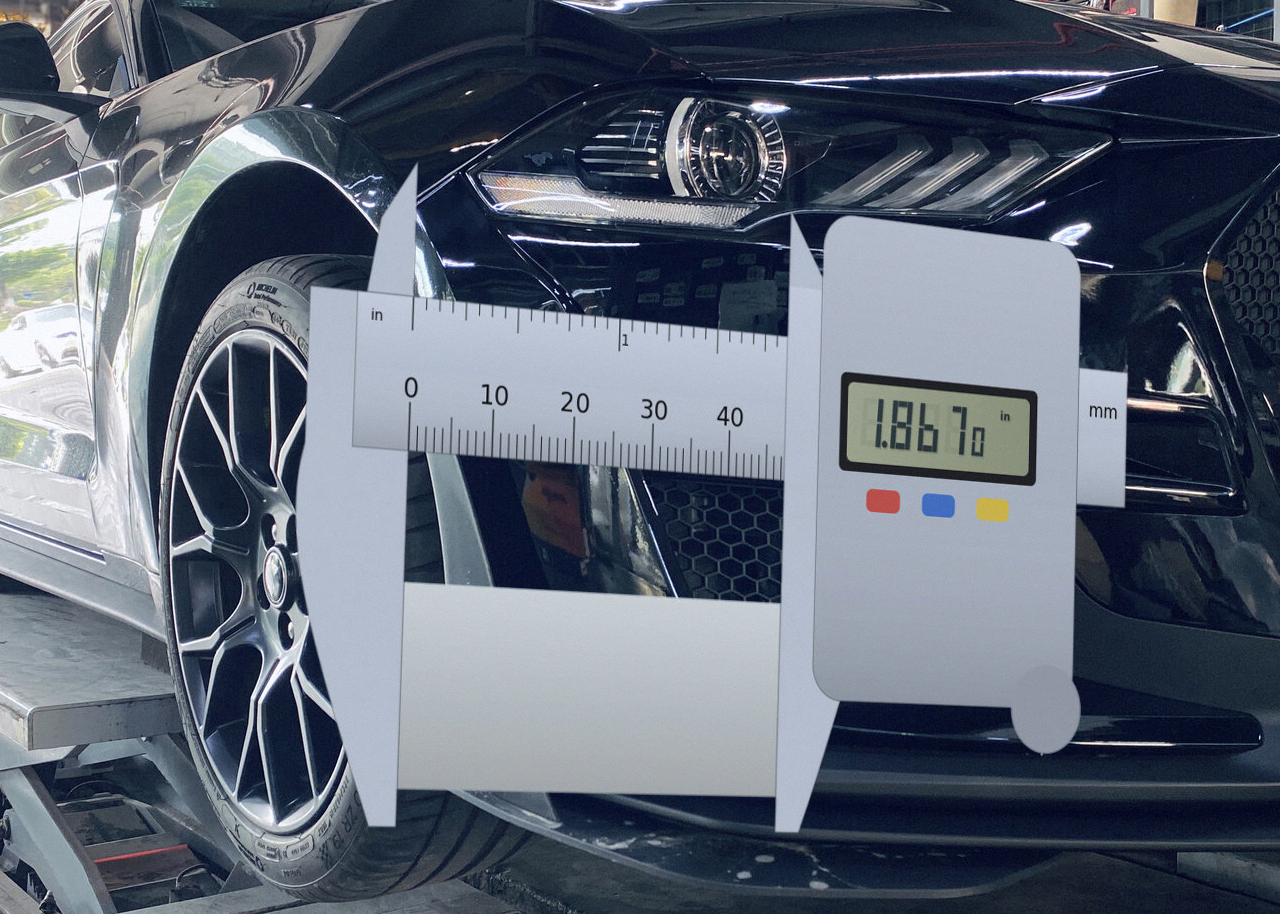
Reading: 1.8670 in
